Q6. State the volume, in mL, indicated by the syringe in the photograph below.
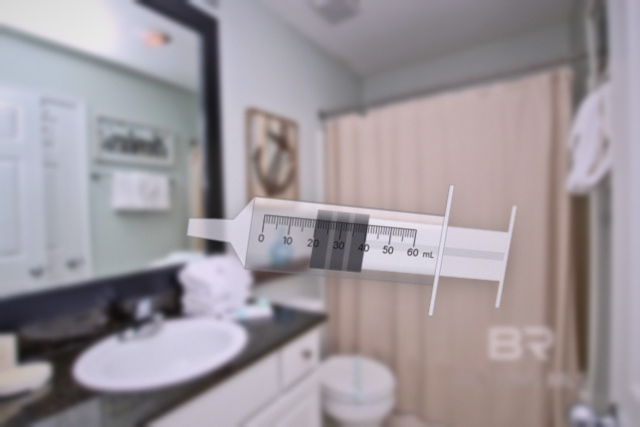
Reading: 20 mL
